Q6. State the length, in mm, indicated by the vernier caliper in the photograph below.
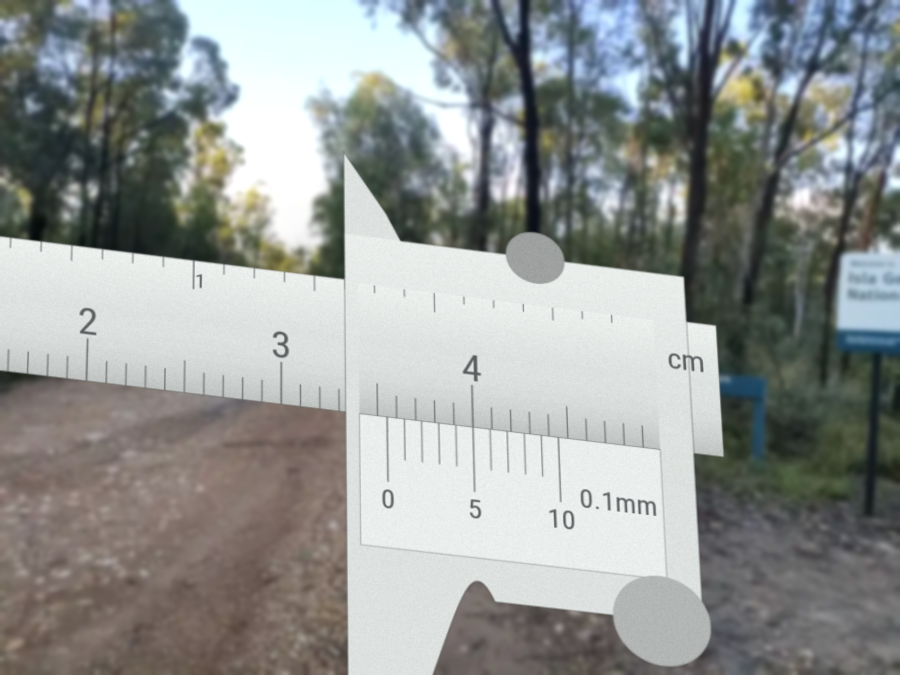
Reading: 35.5 mm
